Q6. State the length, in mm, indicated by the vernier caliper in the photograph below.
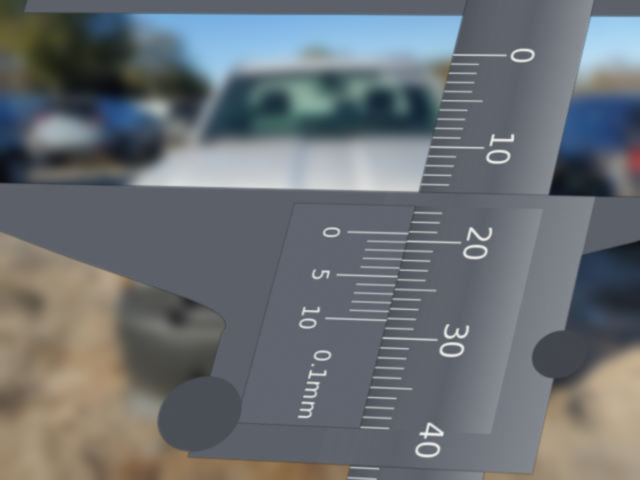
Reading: 19.2 mm
